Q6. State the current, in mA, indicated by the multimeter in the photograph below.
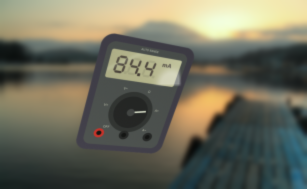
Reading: 84.4 mA
